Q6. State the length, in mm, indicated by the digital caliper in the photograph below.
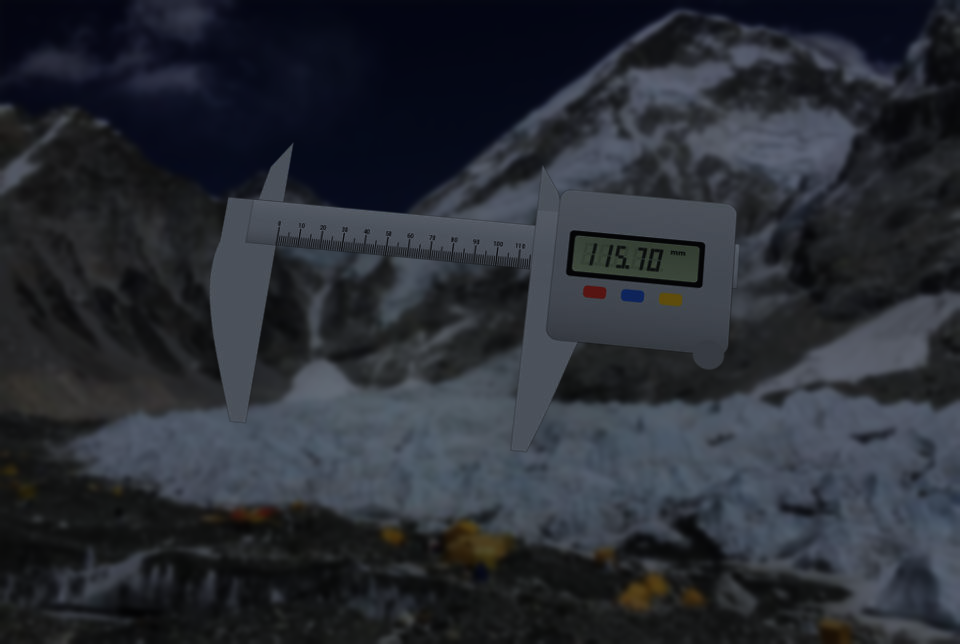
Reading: 115.70 mm
